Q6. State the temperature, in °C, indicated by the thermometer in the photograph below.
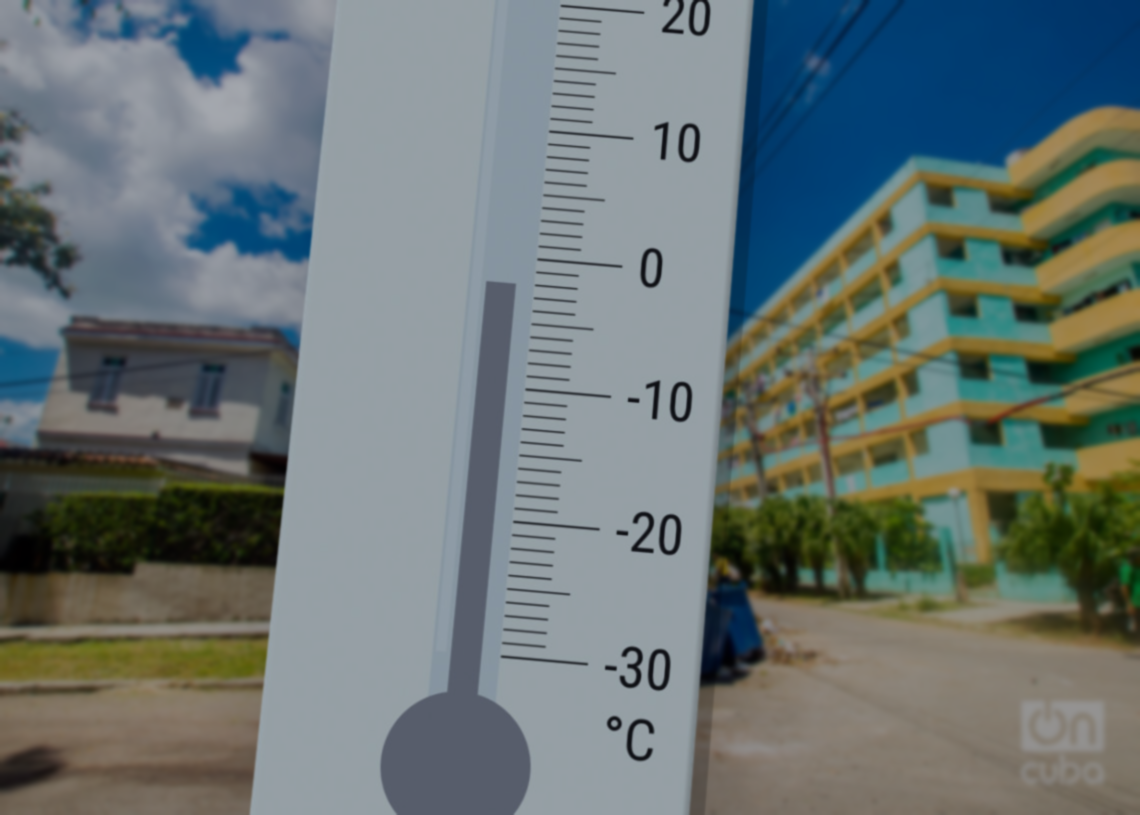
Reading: -2 °C
